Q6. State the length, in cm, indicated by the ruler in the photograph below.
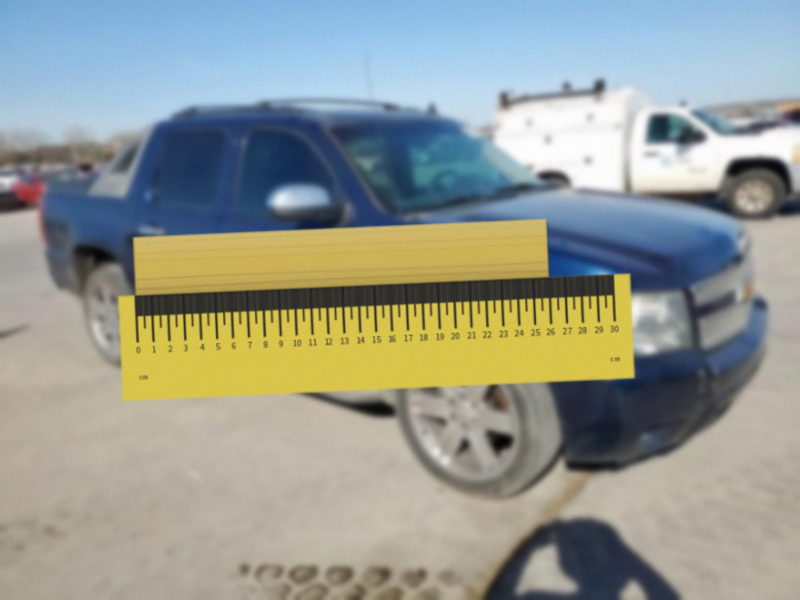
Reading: 26 cm
